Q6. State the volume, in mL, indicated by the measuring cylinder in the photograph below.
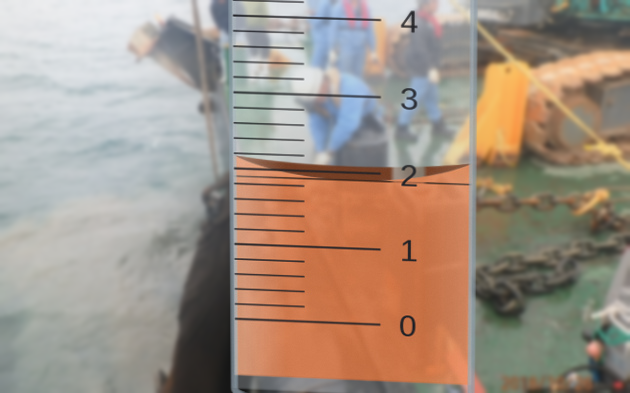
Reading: 1.9 mL
